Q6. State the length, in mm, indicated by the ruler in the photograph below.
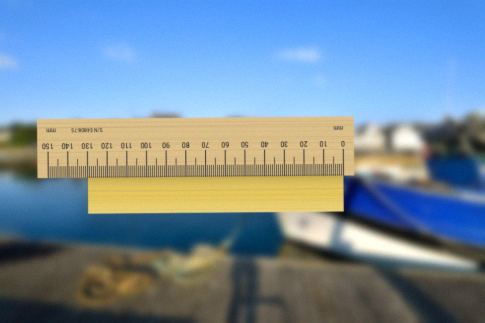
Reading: 130 mm
